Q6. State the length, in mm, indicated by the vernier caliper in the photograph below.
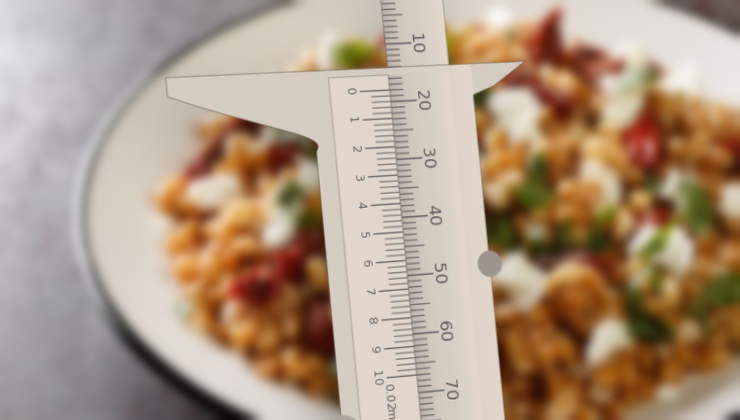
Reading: 18.0 mm
